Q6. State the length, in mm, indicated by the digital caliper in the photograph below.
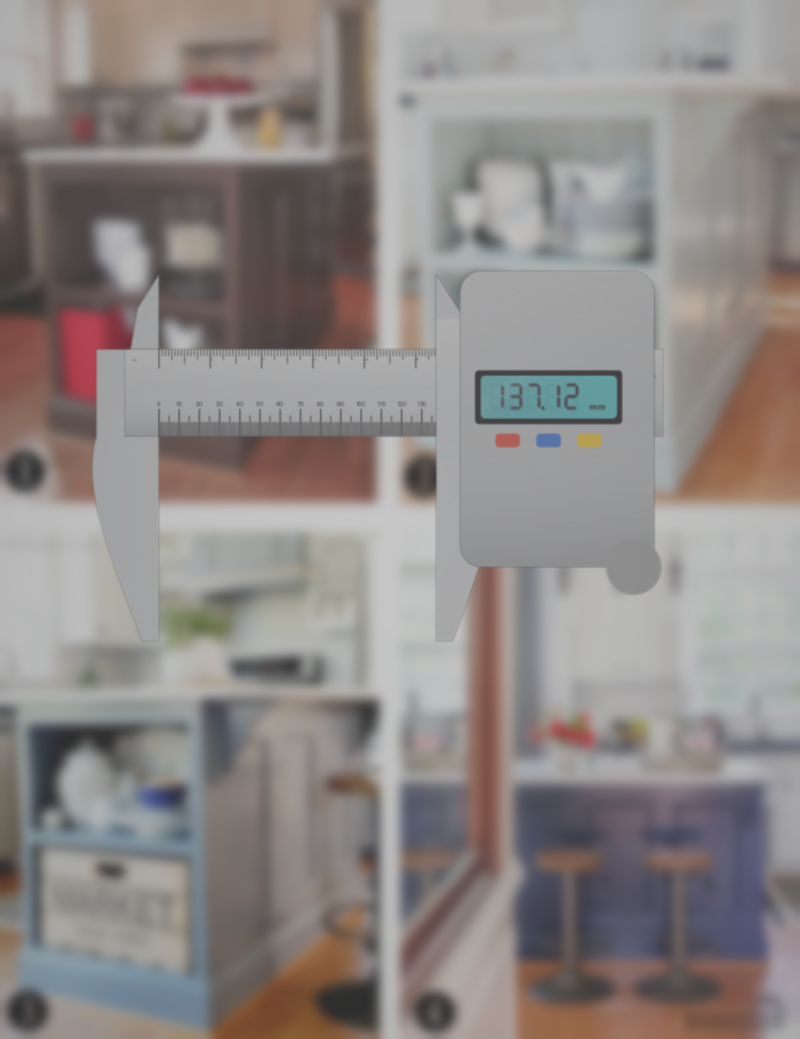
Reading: 137.12 mm
